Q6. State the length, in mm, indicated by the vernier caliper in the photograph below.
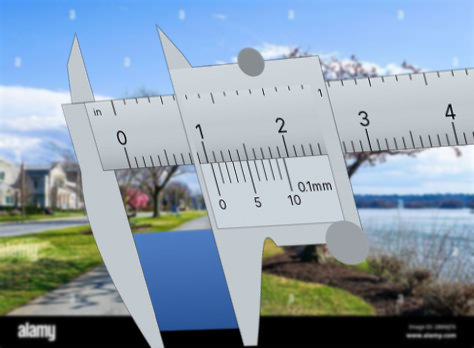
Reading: 10.4 mm
